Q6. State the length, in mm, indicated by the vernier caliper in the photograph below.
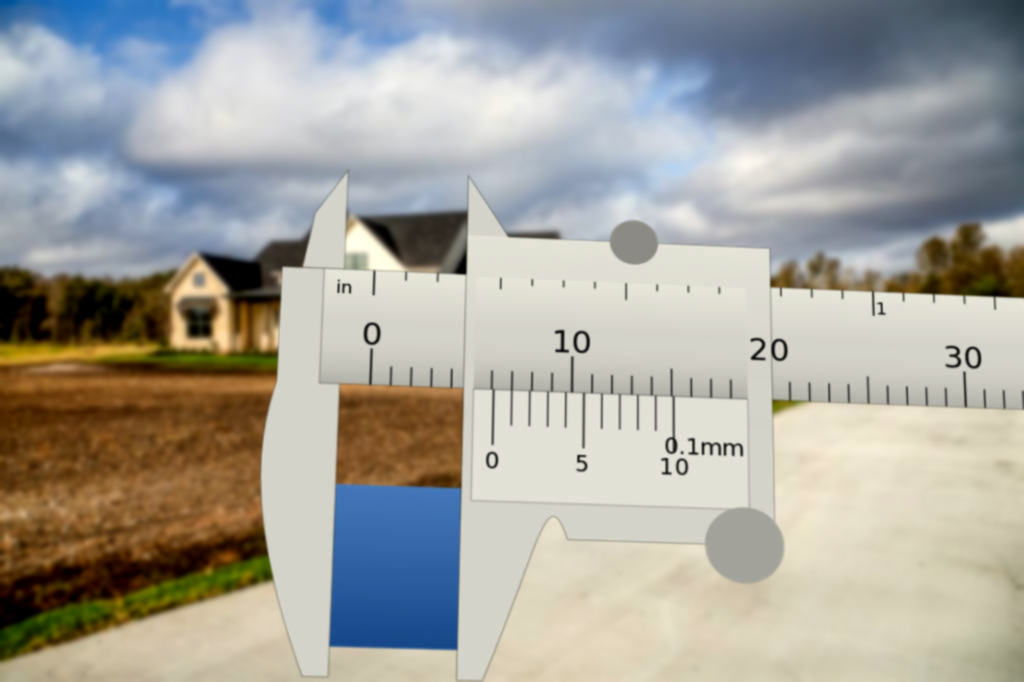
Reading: 6.1 mm
